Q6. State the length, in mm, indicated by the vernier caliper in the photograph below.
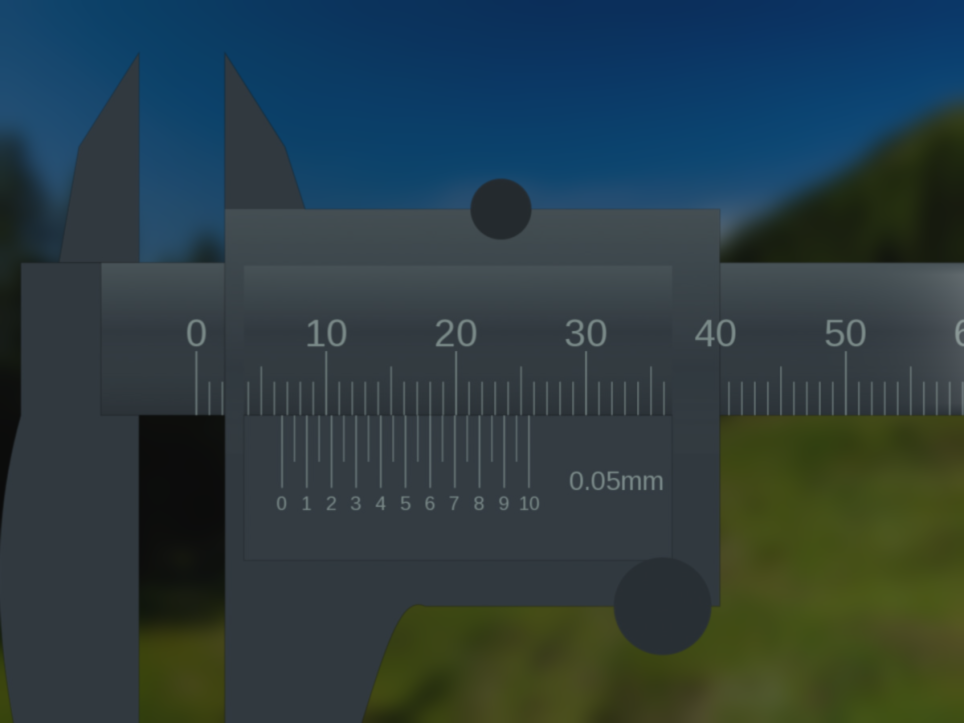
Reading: 6.6 mm
